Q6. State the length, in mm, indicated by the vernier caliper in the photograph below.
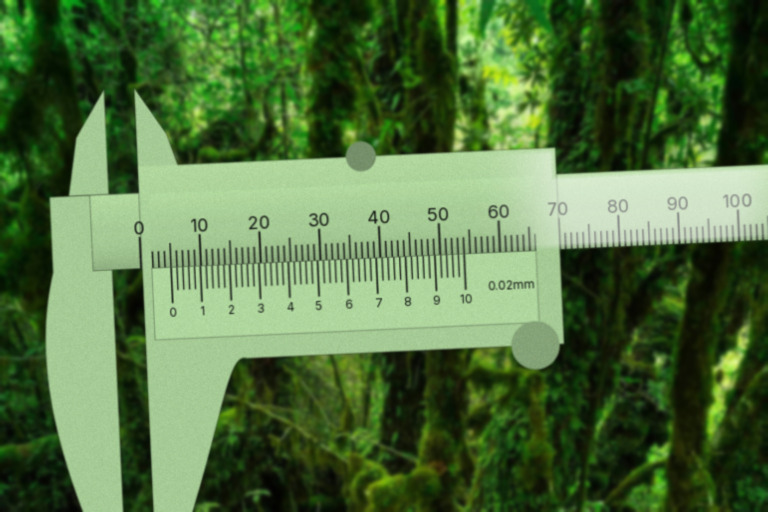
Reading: 5.0 mm
